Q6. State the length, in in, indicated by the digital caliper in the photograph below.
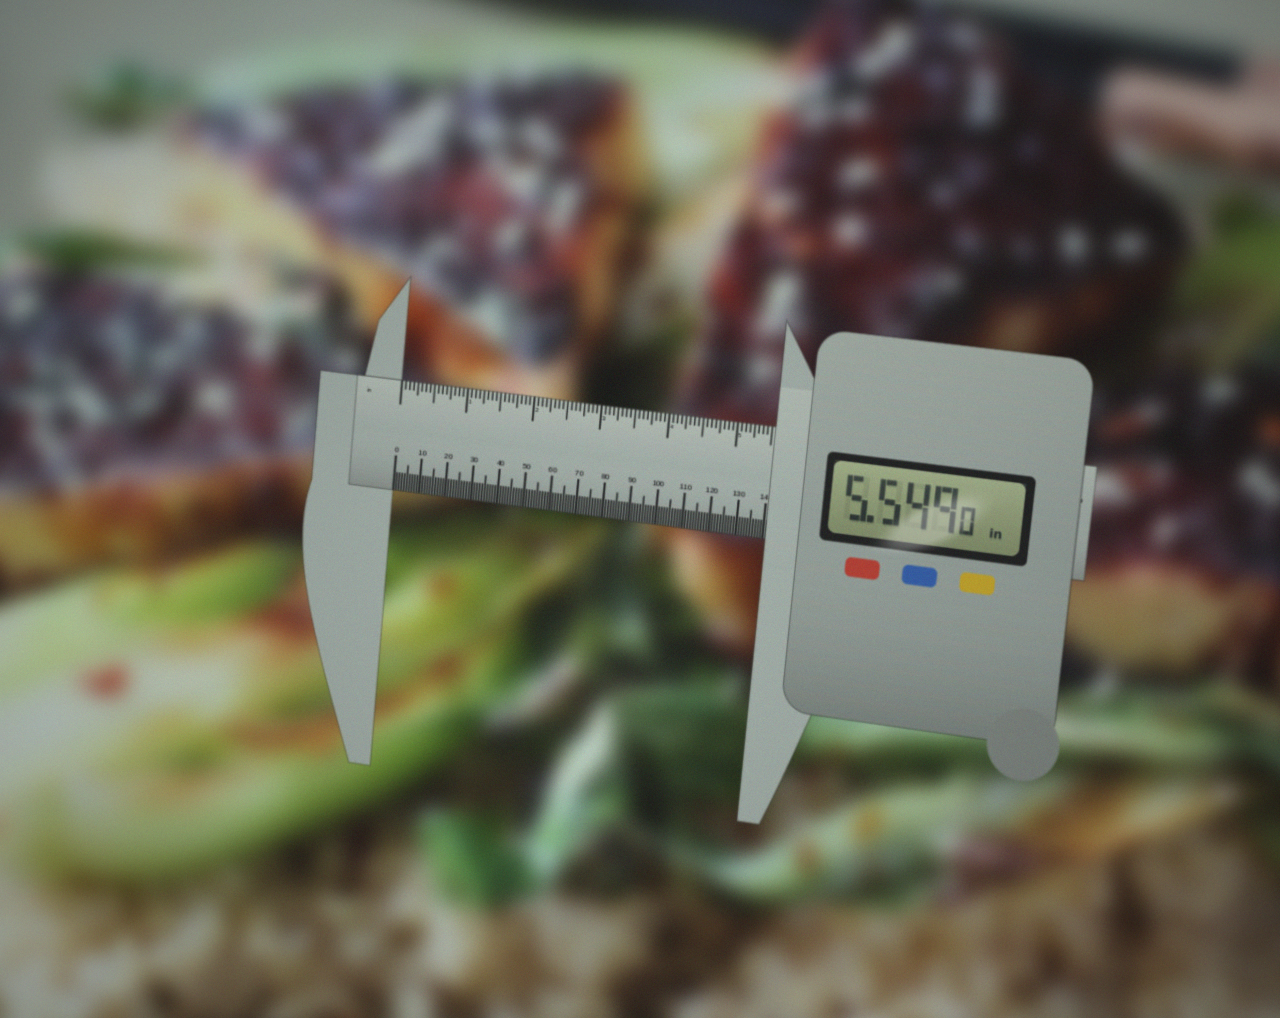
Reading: 5.5490 in
